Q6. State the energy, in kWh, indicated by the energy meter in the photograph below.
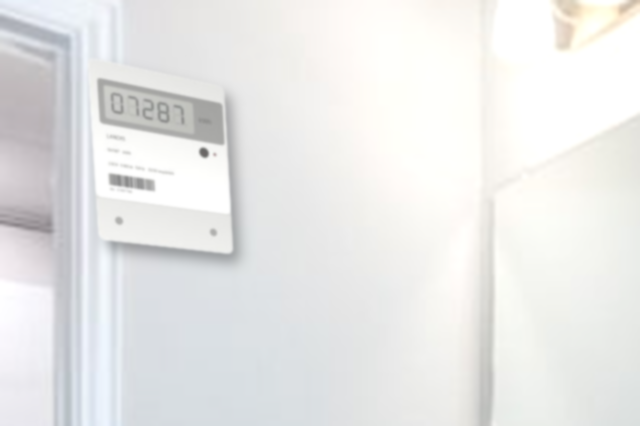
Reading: 7287 kWh
